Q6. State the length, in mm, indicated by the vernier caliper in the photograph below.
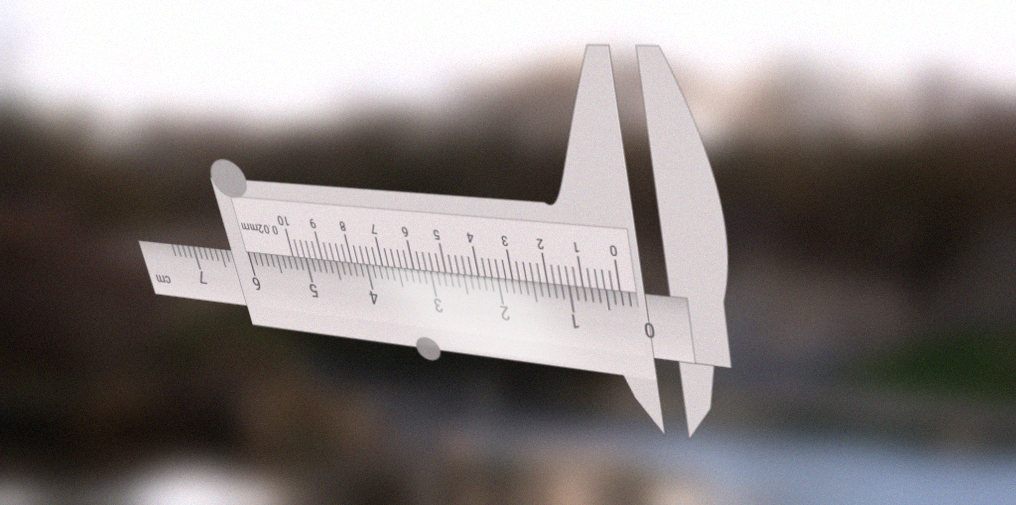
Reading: 3.2 mm
